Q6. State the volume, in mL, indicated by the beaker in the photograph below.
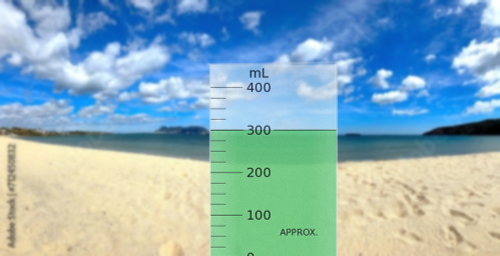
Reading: 300 mL
